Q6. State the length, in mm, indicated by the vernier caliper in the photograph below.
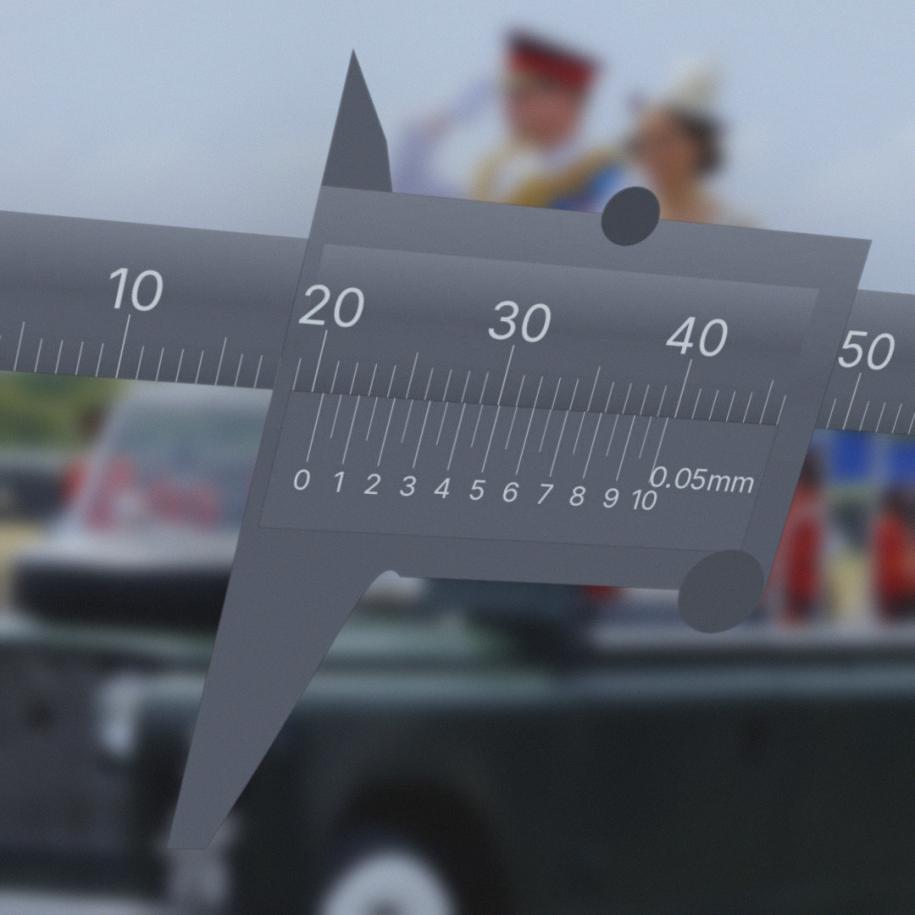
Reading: 20.6 mm
